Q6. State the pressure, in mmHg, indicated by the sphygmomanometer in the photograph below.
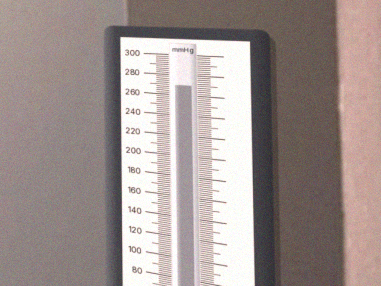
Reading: 270 mmHg
